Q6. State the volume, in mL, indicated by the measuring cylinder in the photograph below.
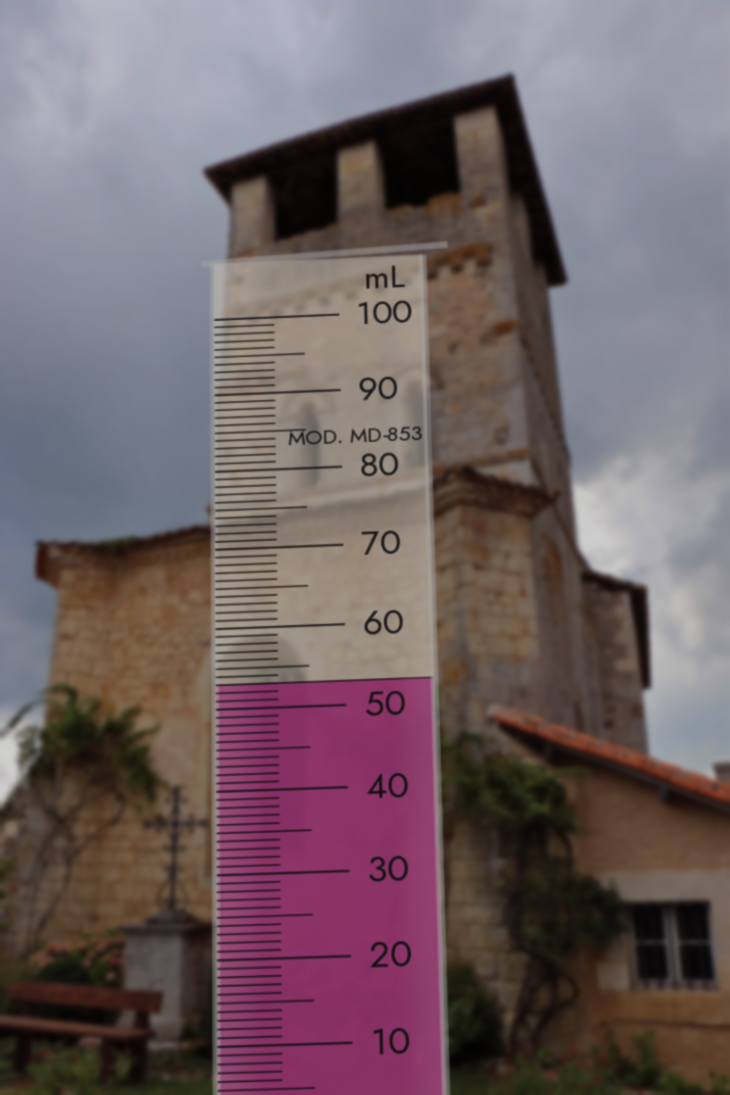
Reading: 53 mL
